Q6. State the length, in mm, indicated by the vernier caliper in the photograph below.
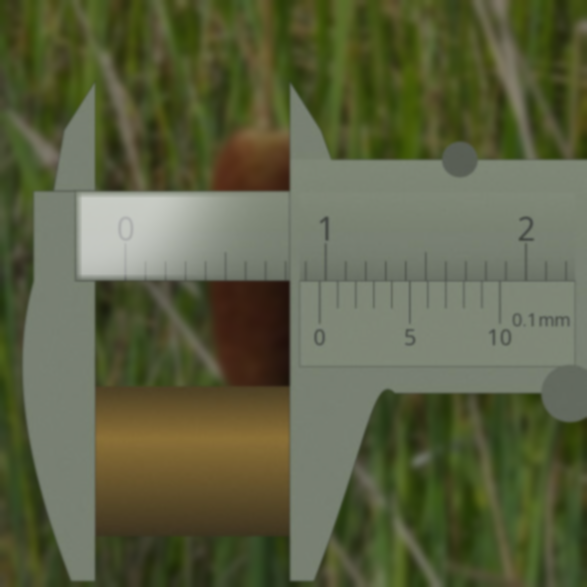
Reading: 9.7 mm
